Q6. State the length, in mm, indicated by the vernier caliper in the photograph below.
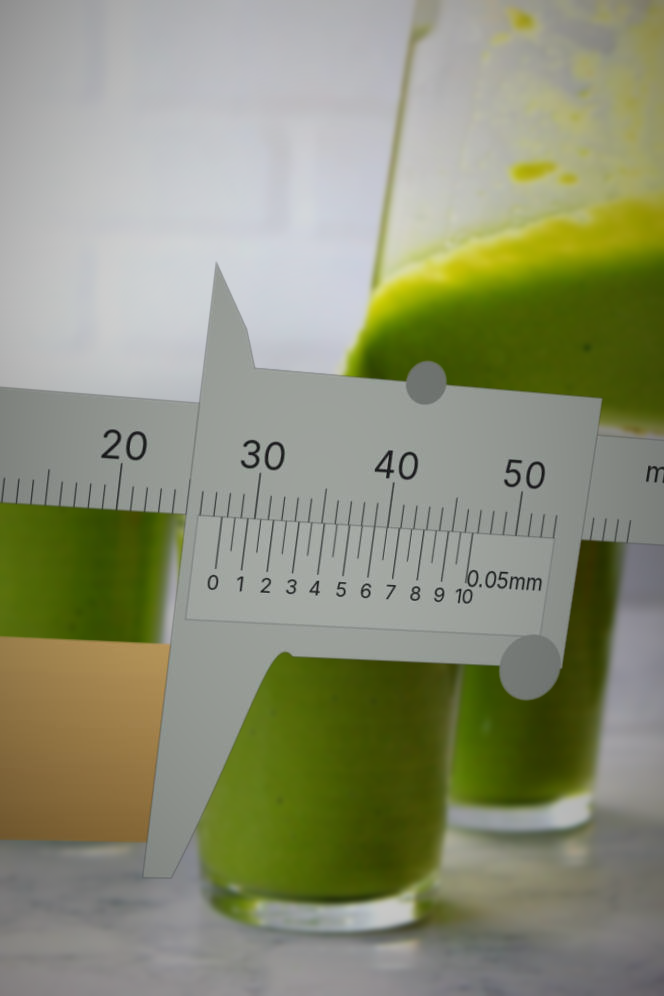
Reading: 27.6 mm
